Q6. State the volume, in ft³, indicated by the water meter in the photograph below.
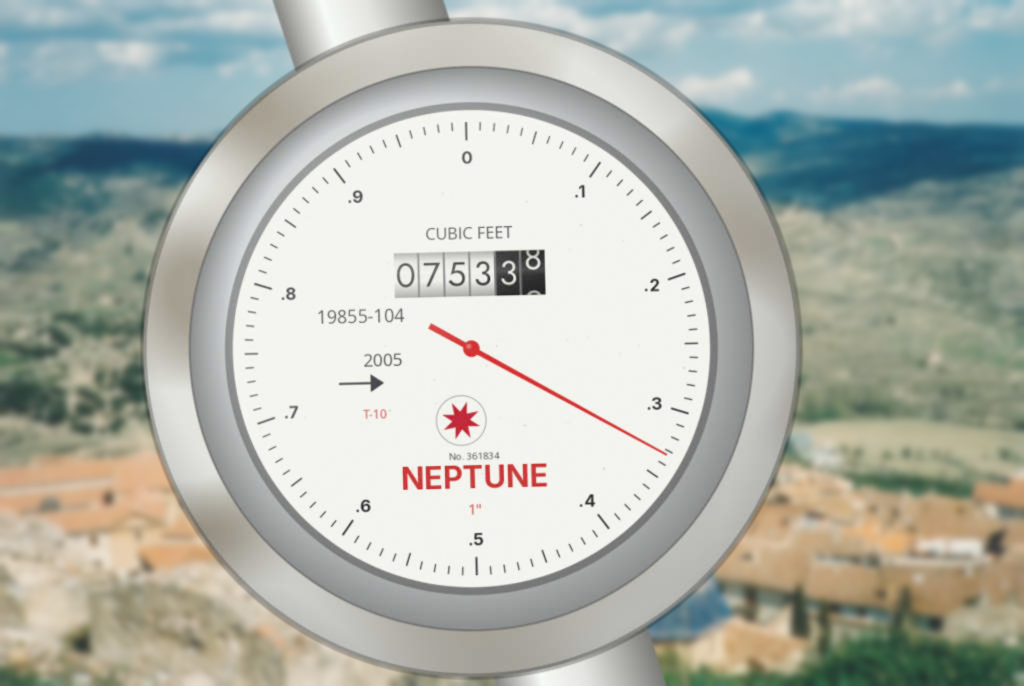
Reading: 75338.33 ft³
